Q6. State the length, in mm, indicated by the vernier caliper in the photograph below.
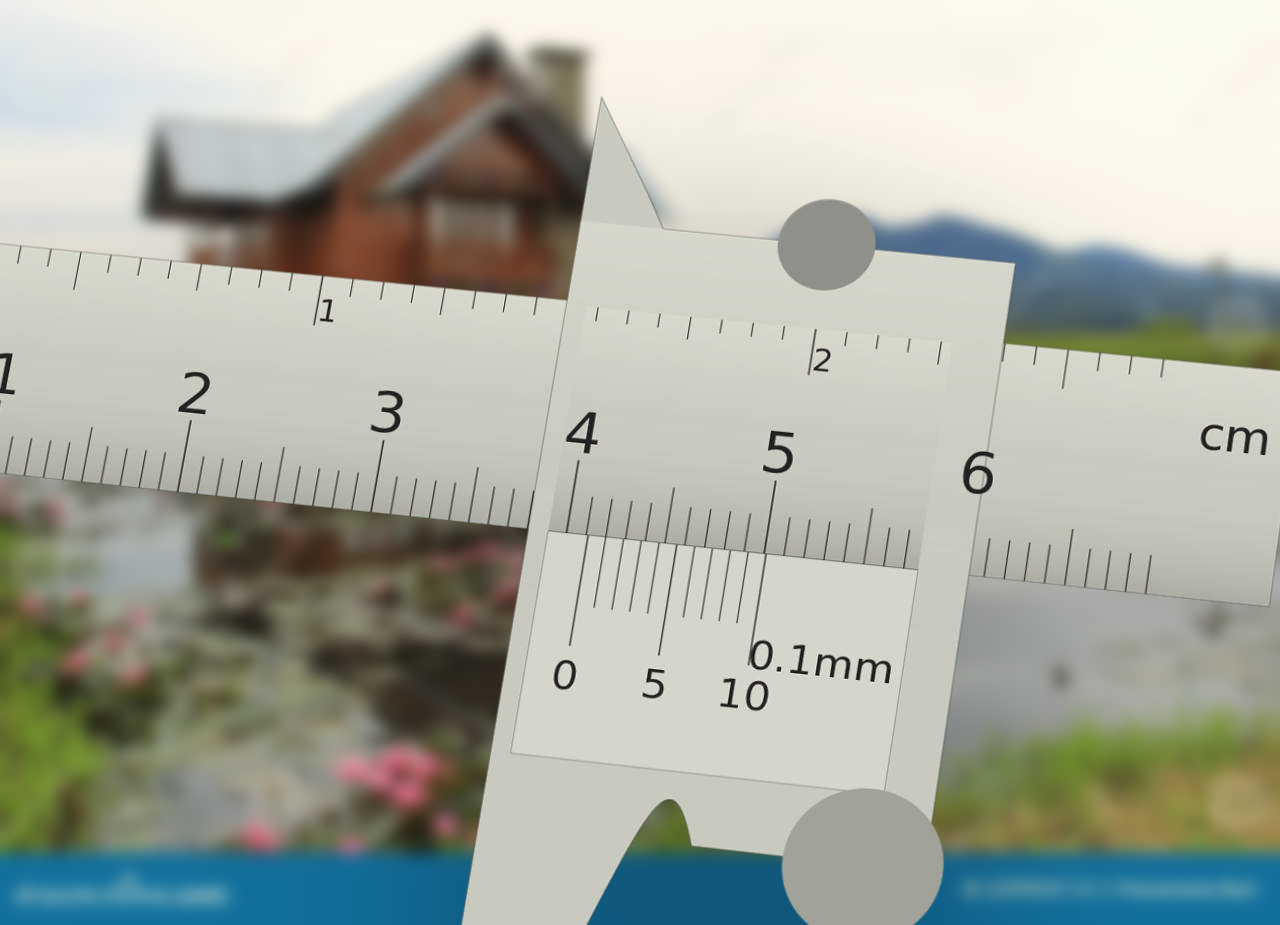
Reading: 41.1 mm
